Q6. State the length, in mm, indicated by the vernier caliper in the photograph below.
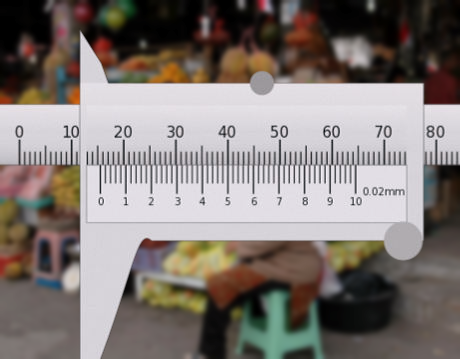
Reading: 15.5 mm
